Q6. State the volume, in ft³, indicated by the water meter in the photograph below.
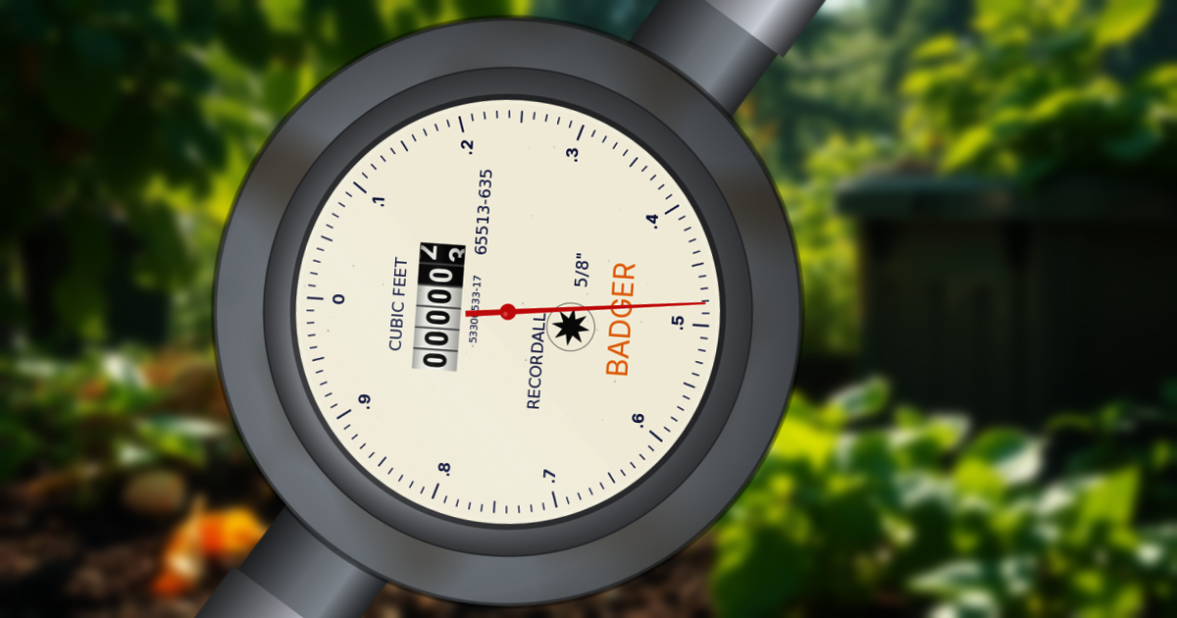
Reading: 2.48 ft³
